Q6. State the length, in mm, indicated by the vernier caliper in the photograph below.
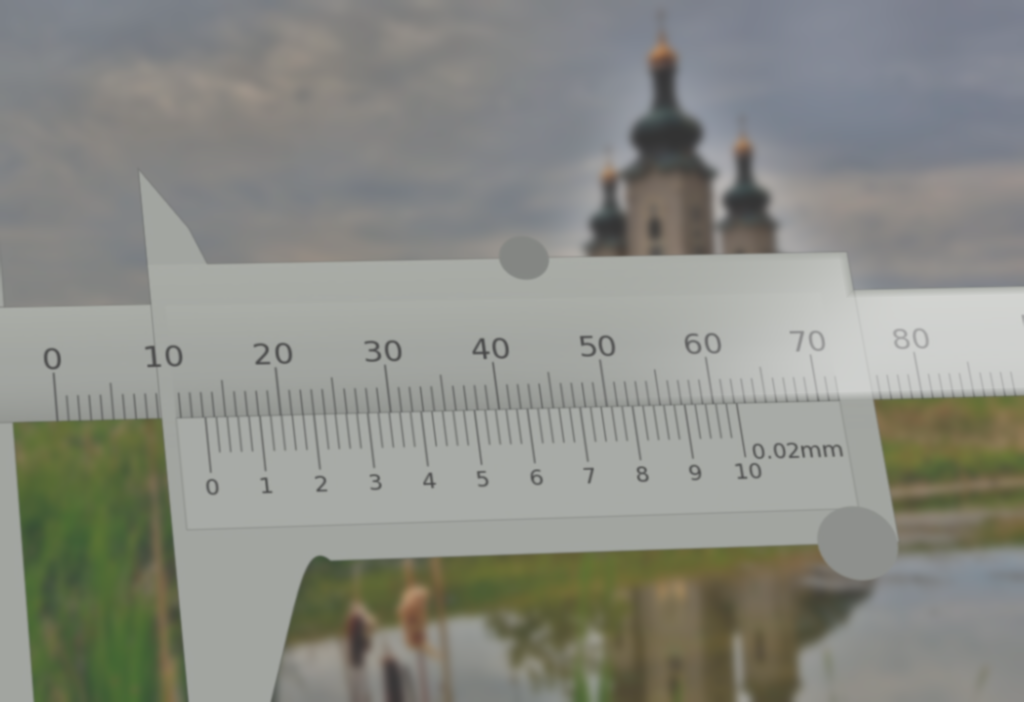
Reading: 13.2 mm
